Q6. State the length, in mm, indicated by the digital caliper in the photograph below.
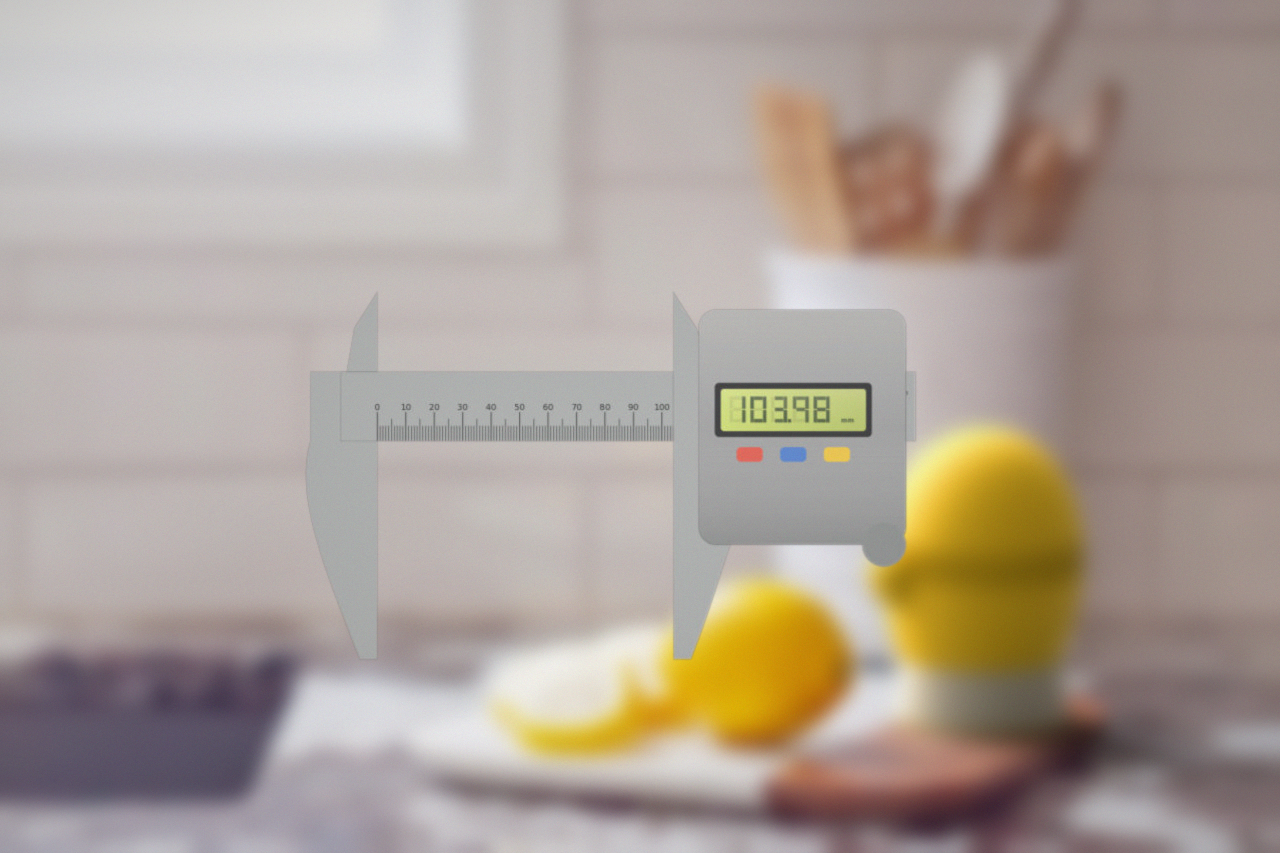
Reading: 103.98 mm
